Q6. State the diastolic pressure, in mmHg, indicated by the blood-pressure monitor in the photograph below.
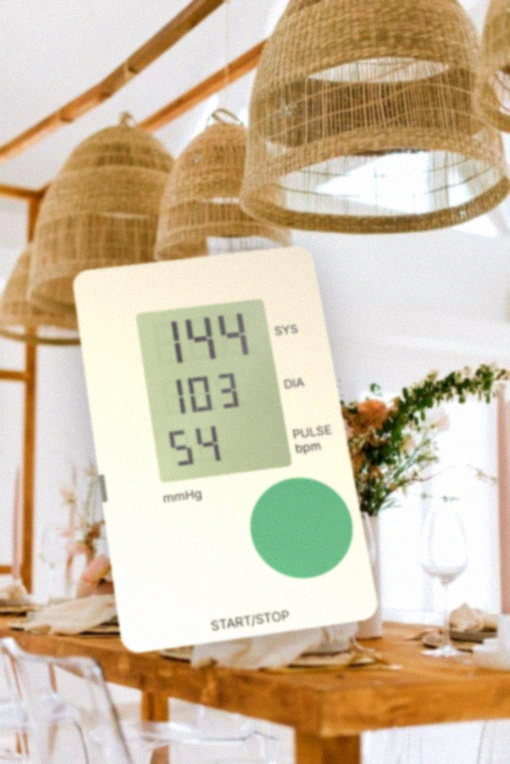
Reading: 103 mmHg
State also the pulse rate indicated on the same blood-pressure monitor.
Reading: 54 bpm
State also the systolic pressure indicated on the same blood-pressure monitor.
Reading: 144 mmHg
